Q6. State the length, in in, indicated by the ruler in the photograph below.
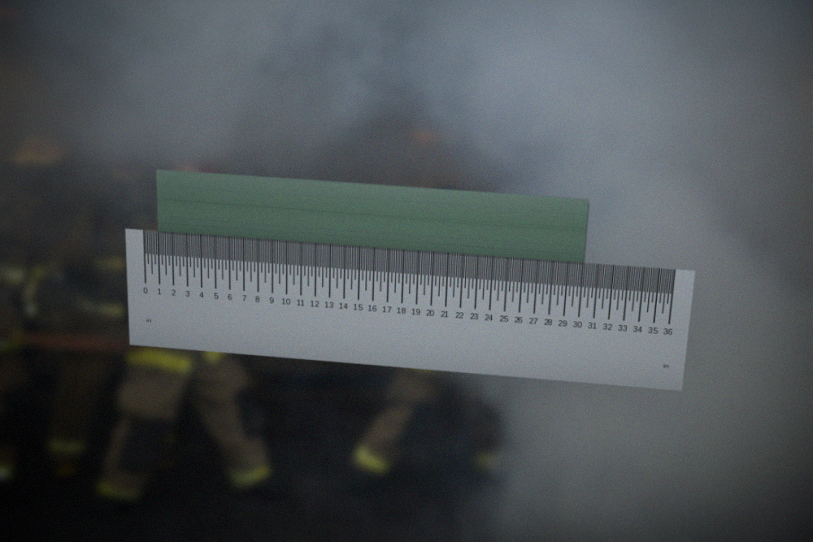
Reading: 29 in
